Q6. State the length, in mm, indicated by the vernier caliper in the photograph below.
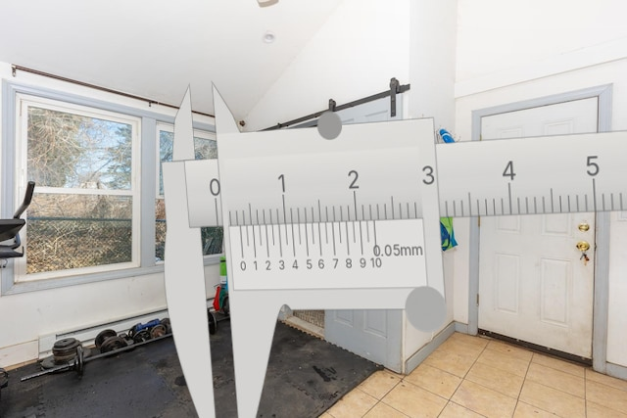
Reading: 3.4 mm
